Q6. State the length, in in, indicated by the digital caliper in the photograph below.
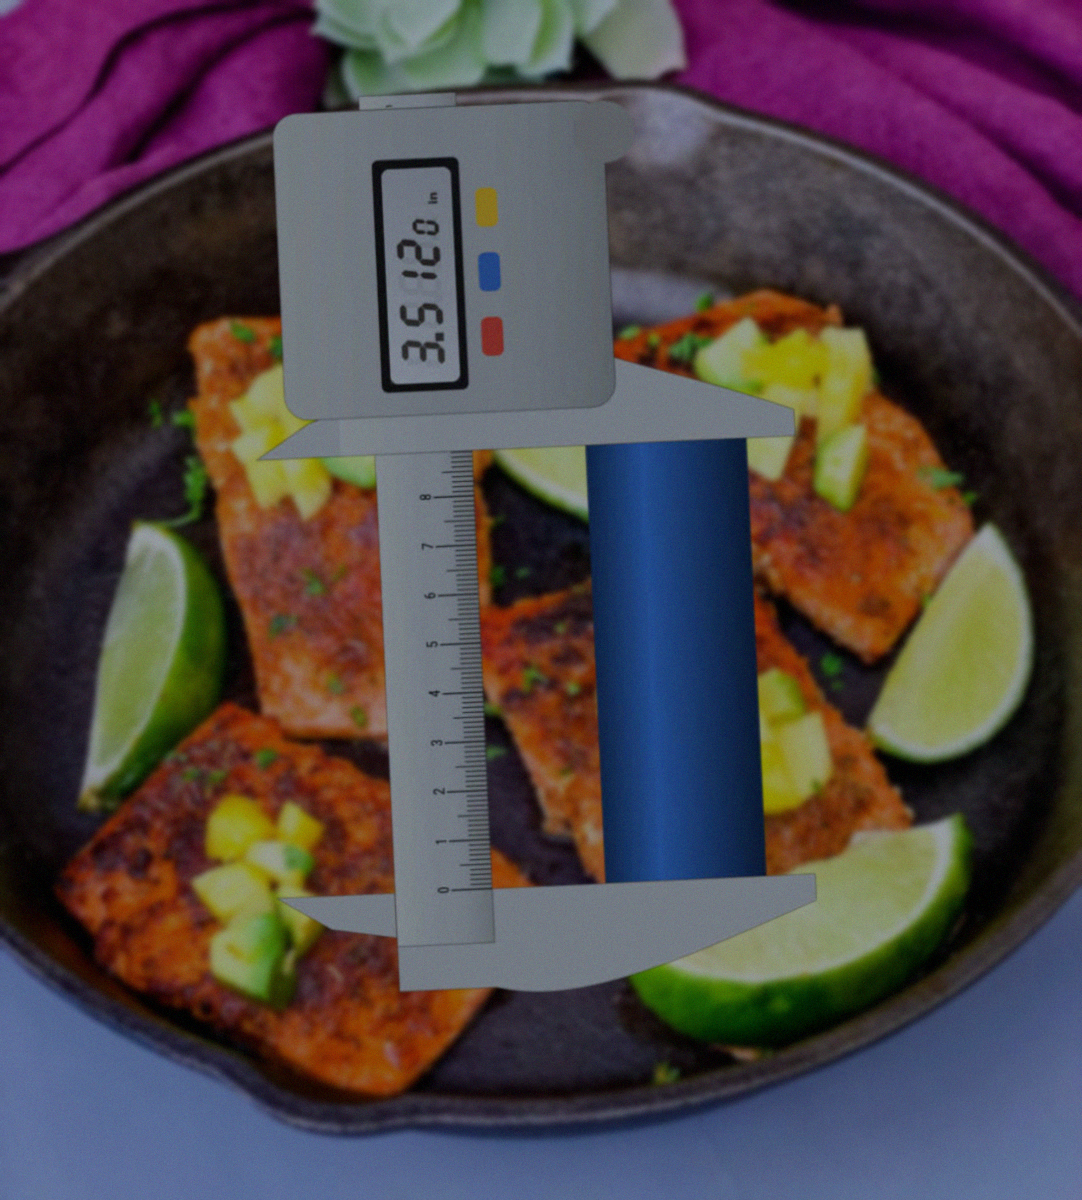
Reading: 3.5120 in
